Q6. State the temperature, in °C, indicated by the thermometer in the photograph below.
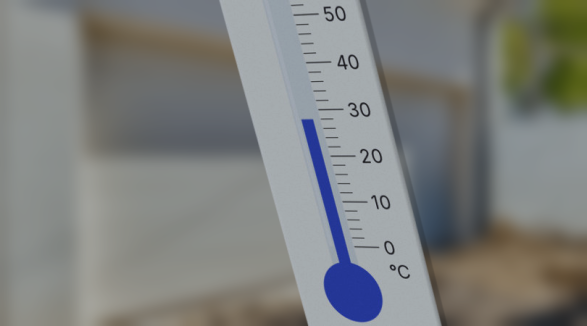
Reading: 28 °C
